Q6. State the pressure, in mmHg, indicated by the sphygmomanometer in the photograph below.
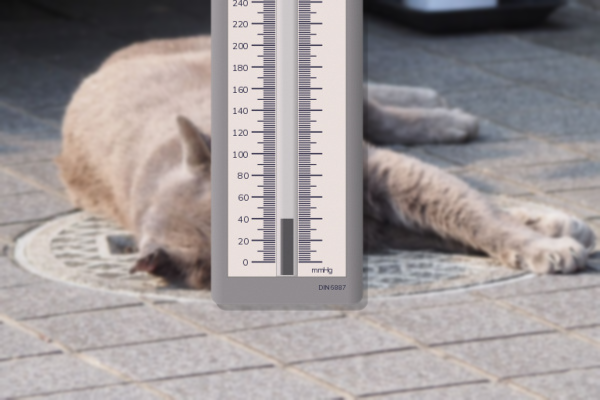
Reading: 40 mmHg
